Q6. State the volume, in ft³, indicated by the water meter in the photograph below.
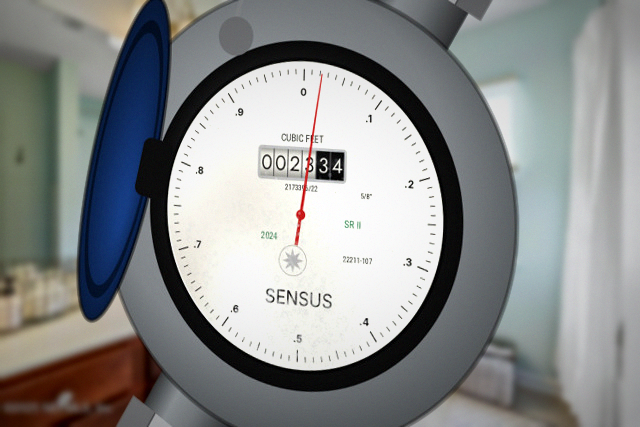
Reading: 2334.02 ft³
